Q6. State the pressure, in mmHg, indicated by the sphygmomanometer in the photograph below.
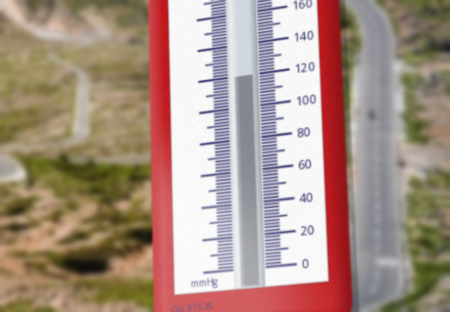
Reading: 120 mmHg
